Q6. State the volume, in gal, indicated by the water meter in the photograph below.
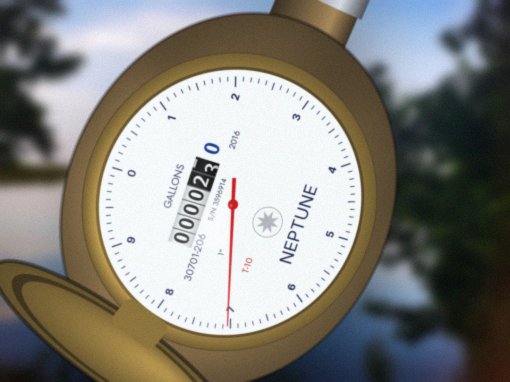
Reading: 227.0 gal
